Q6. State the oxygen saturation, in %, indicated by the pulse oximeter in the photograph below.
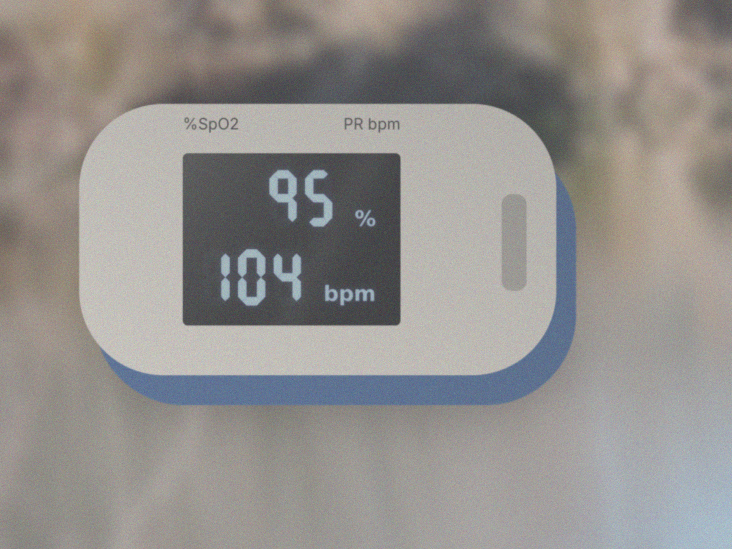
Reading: 95 %
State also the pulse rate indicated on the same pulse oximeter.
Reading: 104 bpm
